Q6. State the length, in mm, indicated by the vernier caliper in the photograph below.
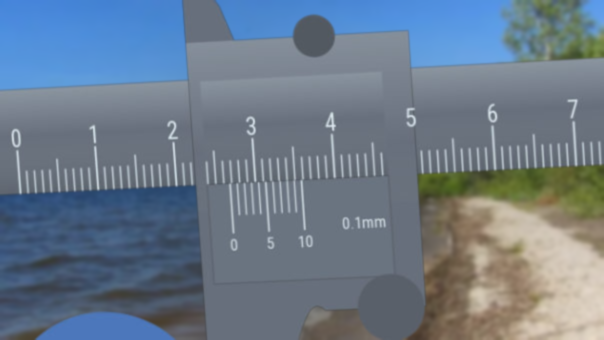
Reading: 26.8 mm
